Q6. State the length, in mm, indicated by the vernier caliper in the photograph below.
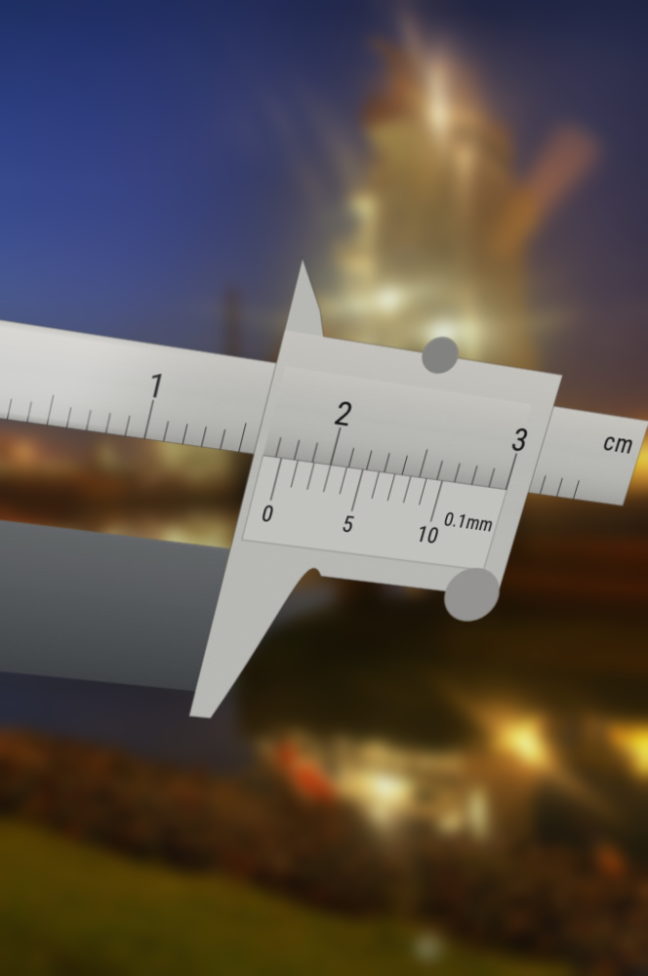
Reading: 17.3 mm
